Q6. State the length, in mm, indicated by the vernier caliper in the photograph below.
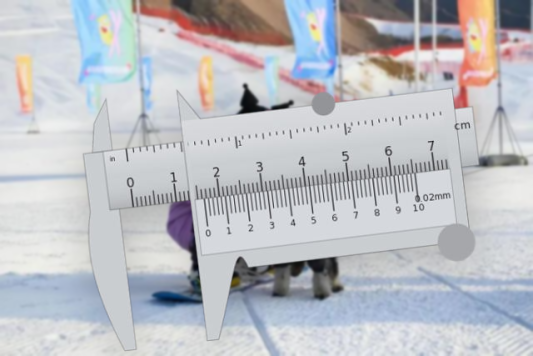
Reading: 16.5 mm
